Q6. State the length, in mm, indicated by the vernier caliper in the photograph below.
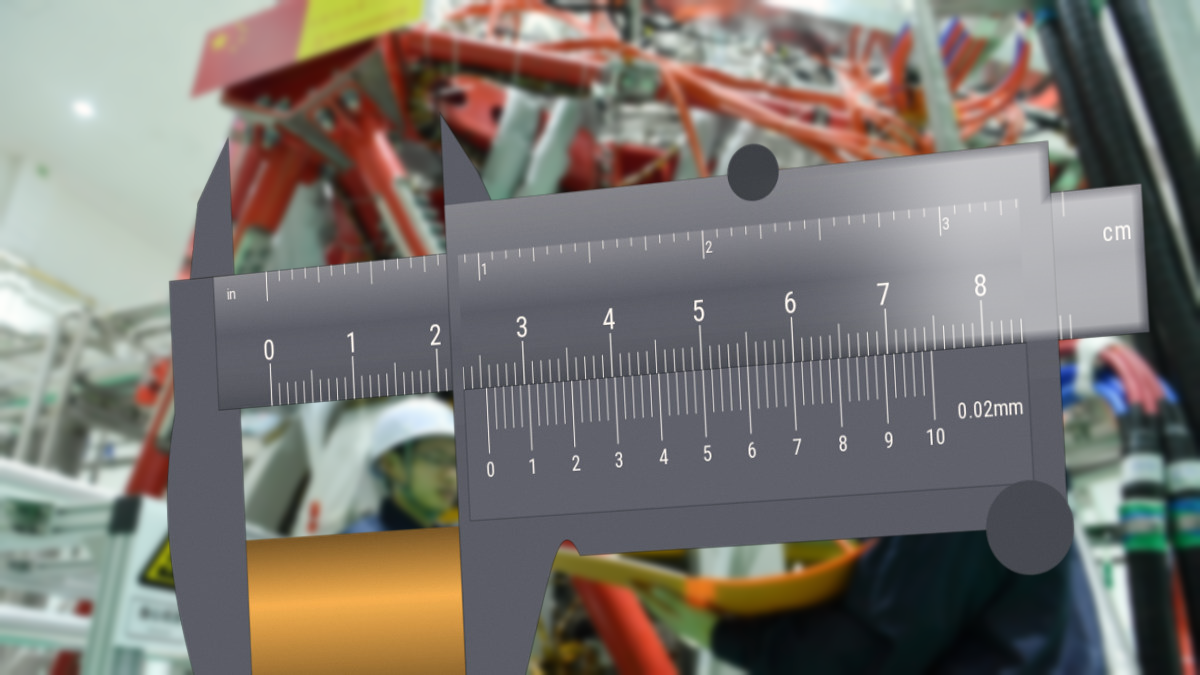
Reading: 25.6 mm
